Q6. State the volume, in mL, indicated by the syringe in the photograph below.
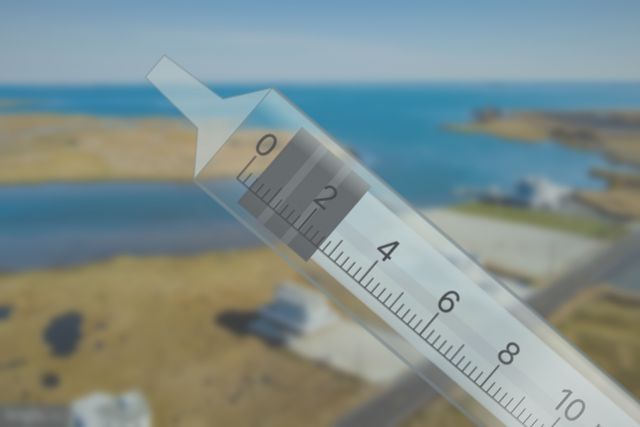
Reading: 0.4 mL
